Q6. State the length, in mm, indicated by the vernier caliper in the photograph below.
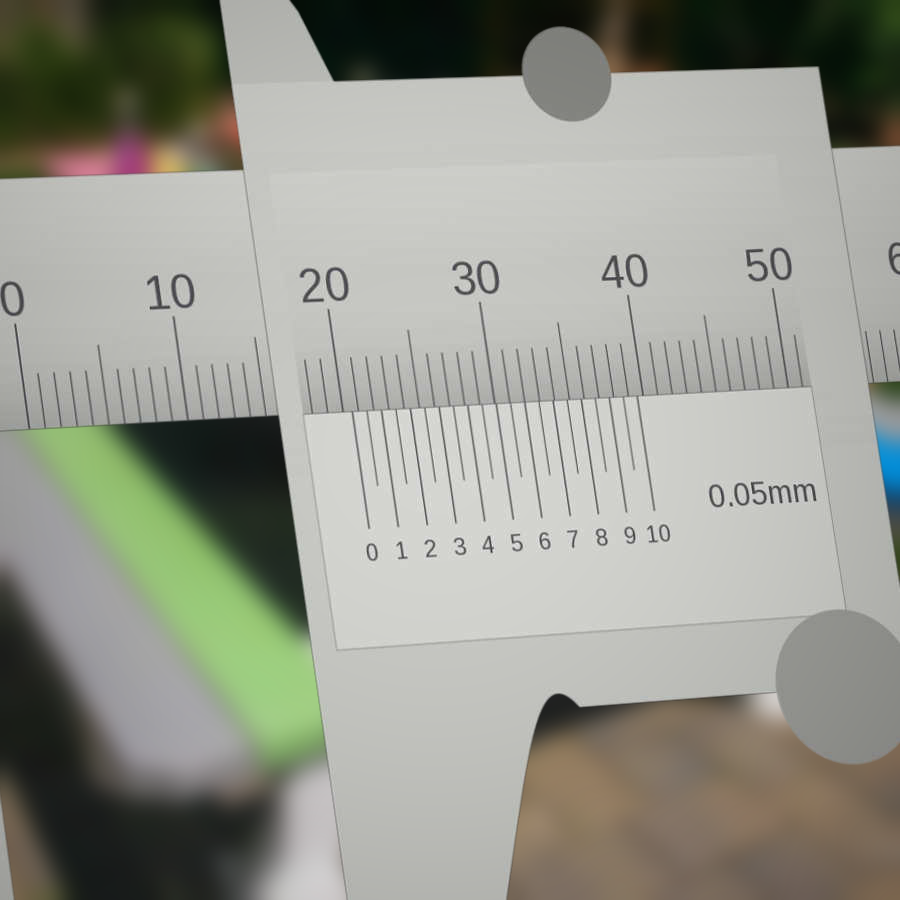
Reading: 20.6 mm
